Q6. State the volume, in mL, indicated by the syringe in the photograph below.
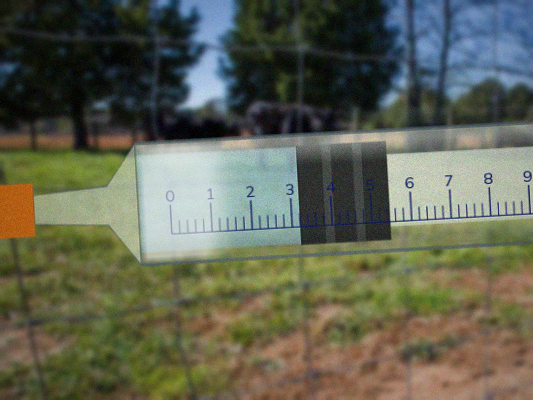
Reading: 3.2 mL
